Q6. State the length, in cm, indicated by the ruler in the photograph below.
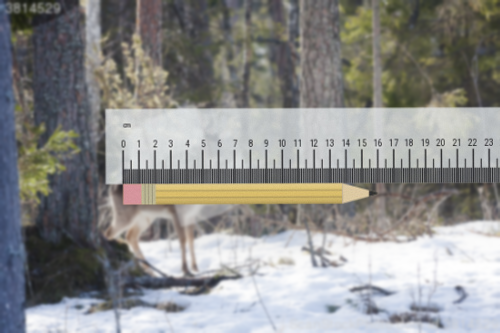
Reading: 16 cm
